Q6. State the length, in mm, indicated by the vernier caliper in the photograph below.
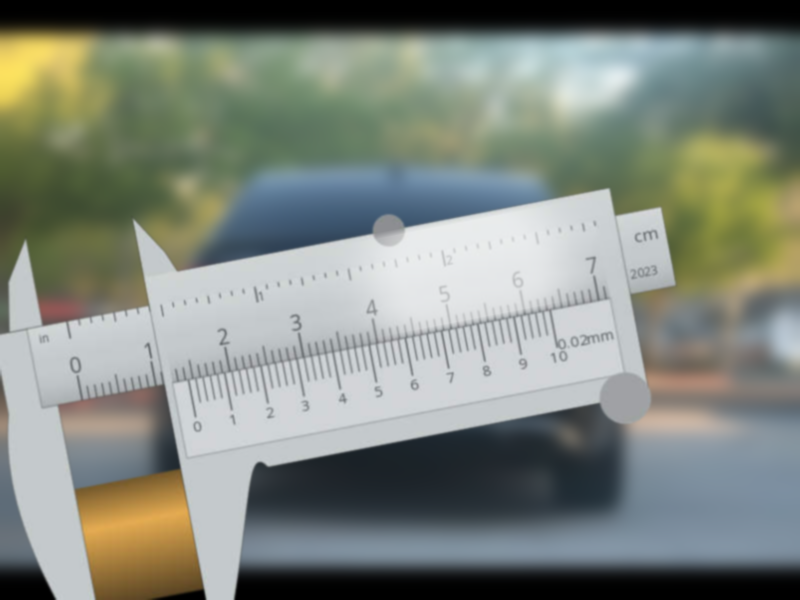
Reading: 14.4 mm
